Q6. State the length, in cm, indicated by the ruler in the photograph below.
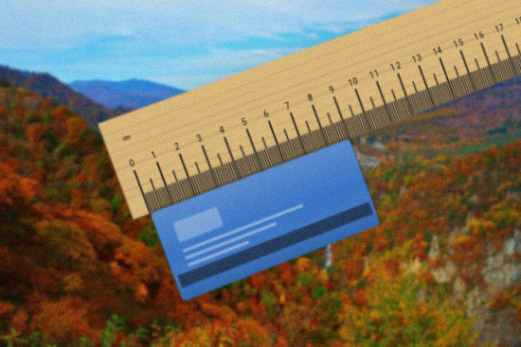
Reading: 9 cm
